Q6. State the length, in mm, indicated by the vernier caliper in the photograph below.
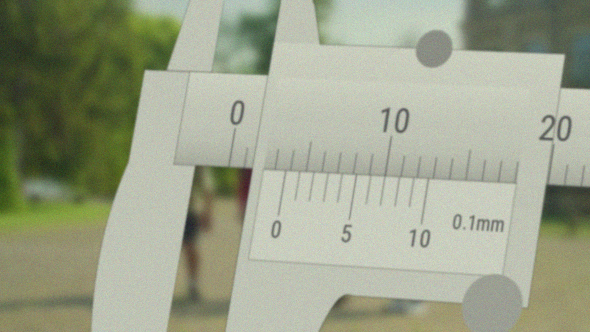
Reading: 3.7 mm
